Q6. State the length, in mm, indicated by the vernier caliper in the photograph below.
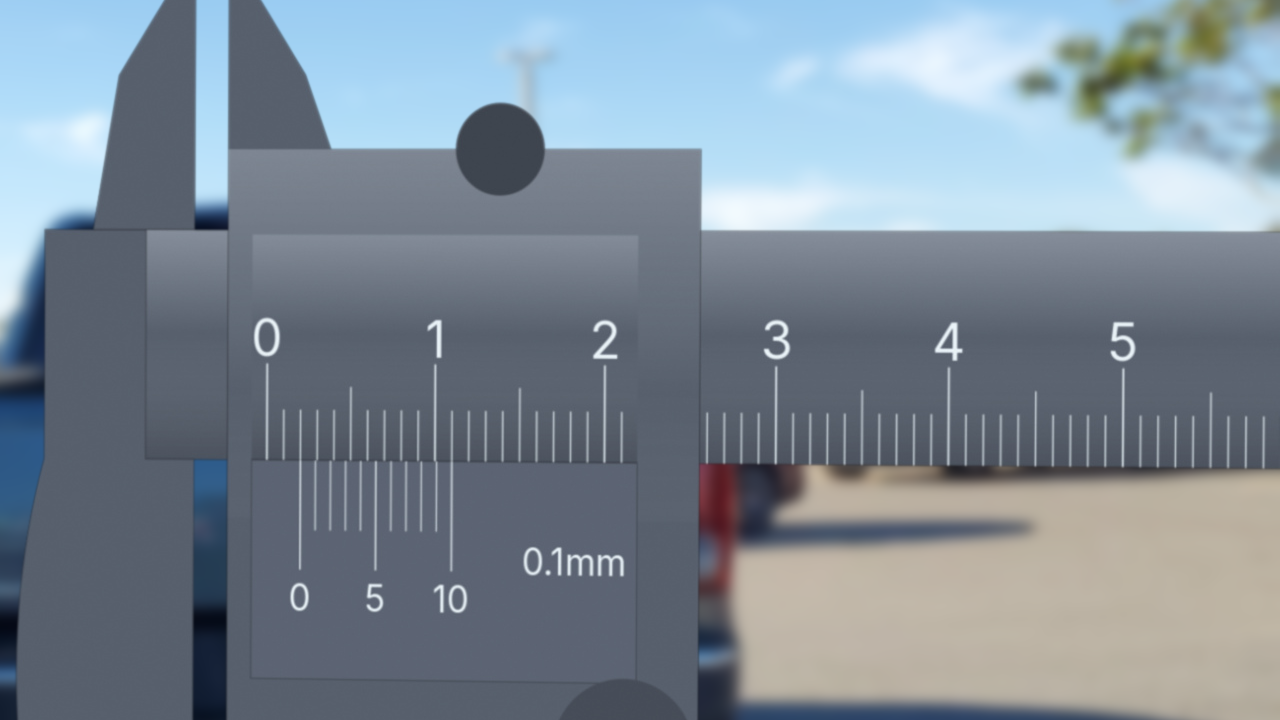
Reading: 2.0 mm
